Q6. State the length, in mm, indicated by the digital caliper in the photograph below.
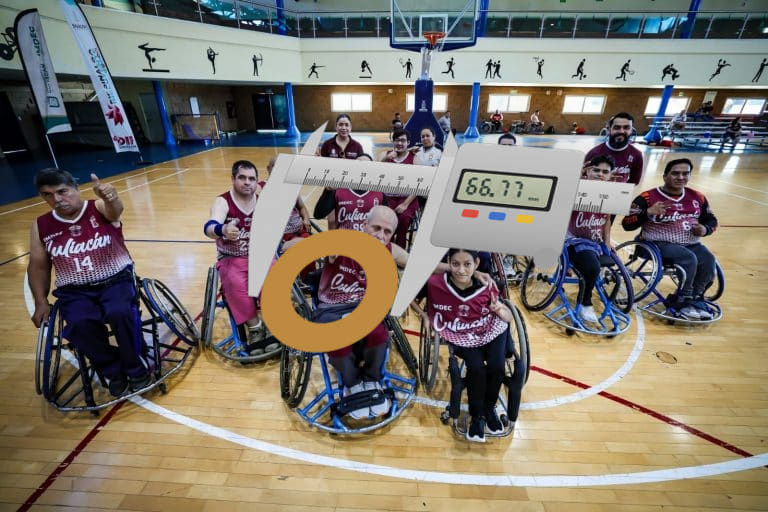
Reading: 66.77 mm
